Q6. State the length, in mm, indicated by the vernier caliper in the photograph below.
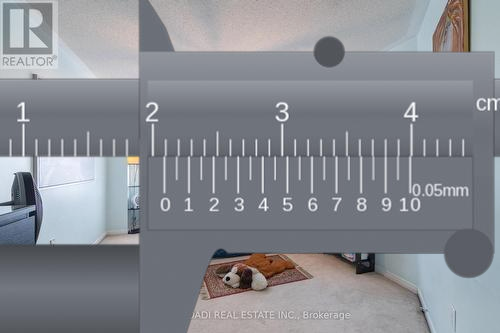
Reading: 20.9 mm
